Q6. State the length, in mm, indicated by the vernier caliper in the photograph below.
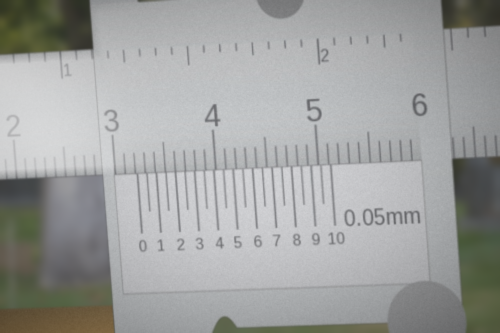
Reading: 32.2 mm
